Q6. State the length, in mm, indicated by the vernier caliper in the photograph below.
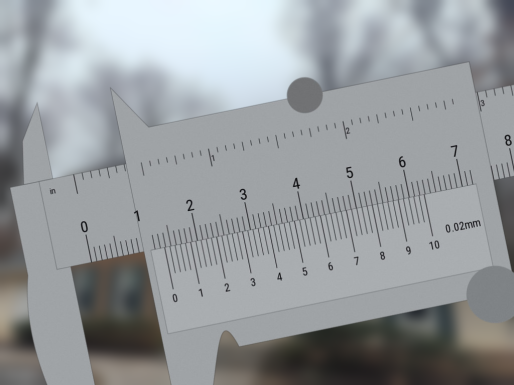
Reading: 13.8 mm
